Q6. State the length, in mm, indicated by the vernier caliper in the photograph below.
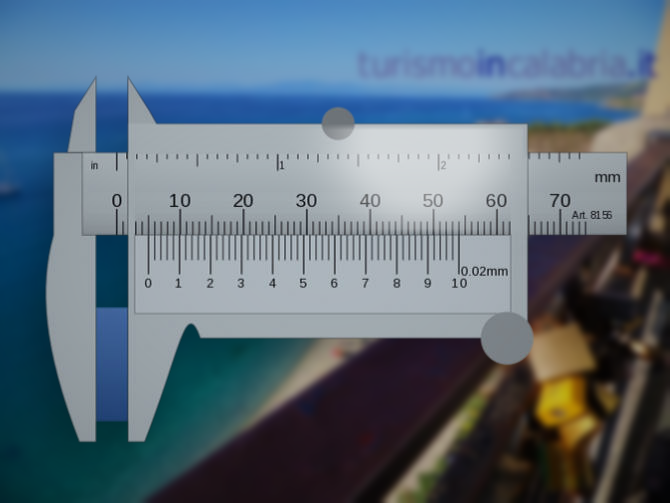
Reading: 5.0 mm
